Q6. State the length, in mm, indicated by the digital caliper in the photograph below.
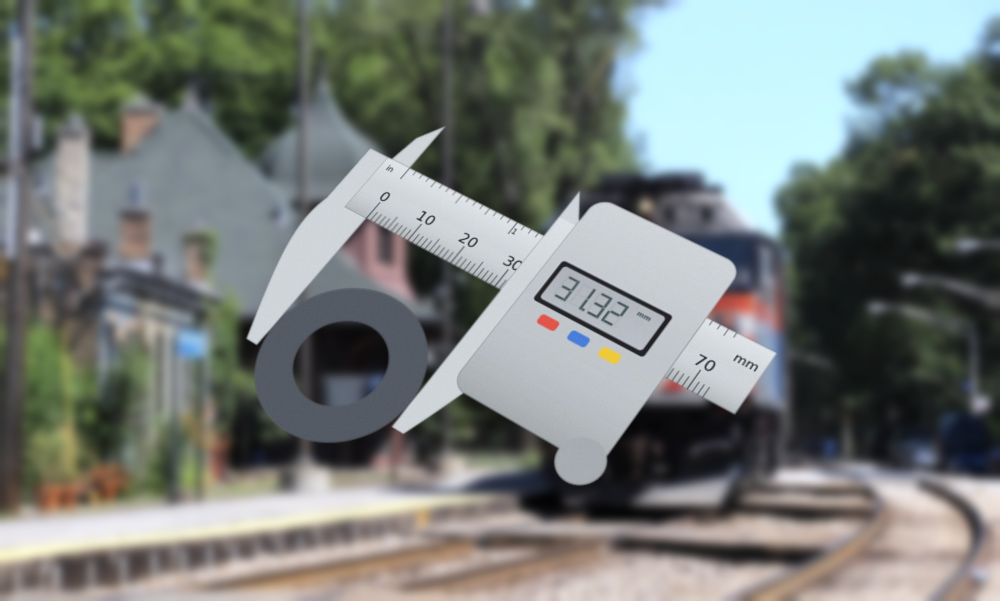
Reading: 31.32 mm
